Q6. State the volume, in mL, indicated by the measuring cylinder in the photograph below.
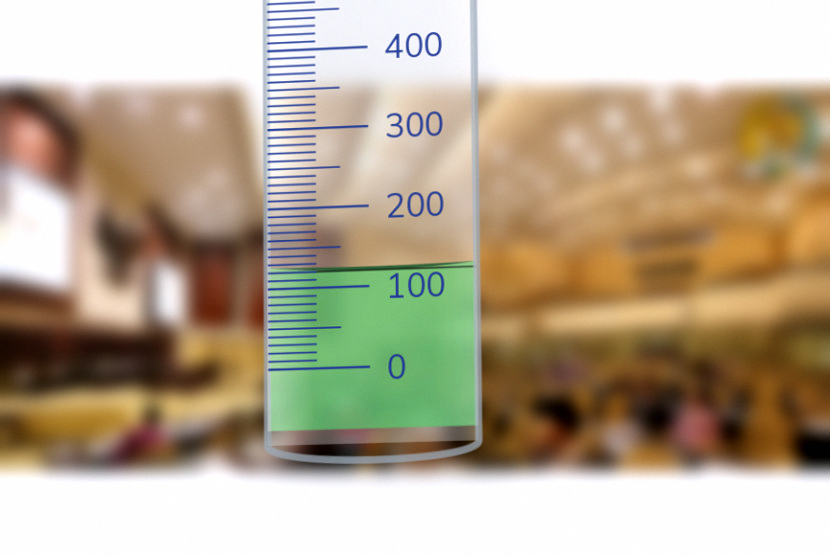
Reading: 120 mL
